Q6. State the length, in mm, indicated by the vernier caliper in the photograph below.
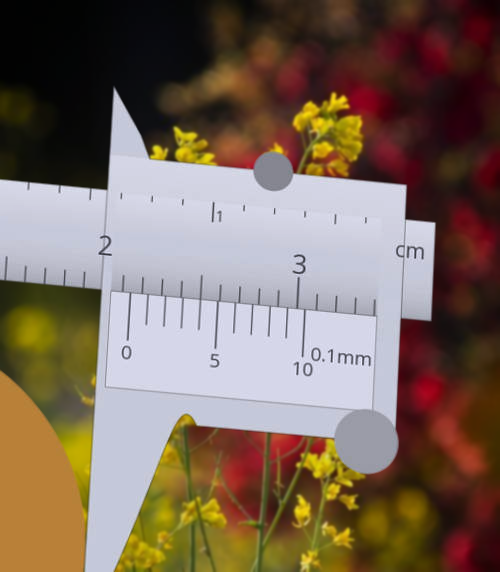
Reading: 21.4 mm
